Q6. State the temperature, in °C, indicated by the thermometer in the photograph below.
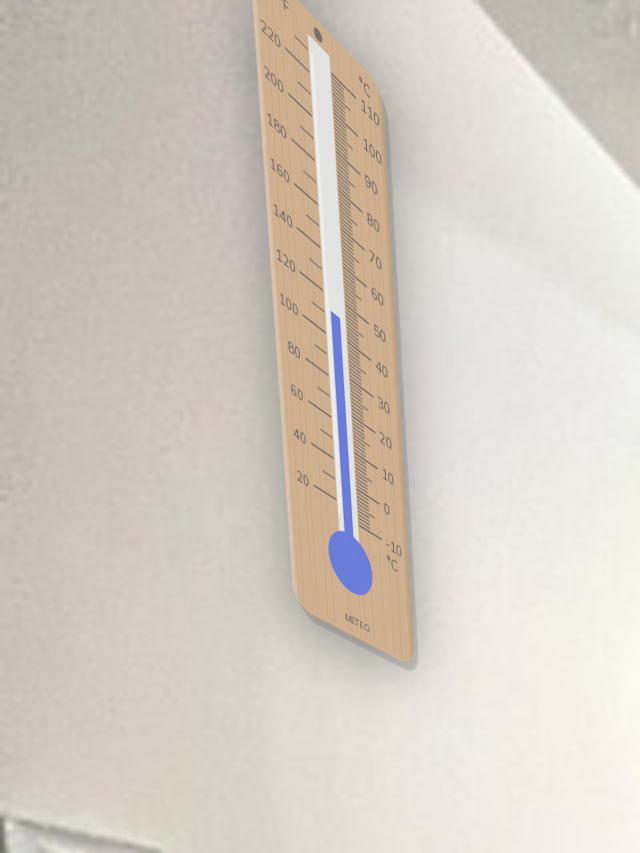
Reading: 45 °C
